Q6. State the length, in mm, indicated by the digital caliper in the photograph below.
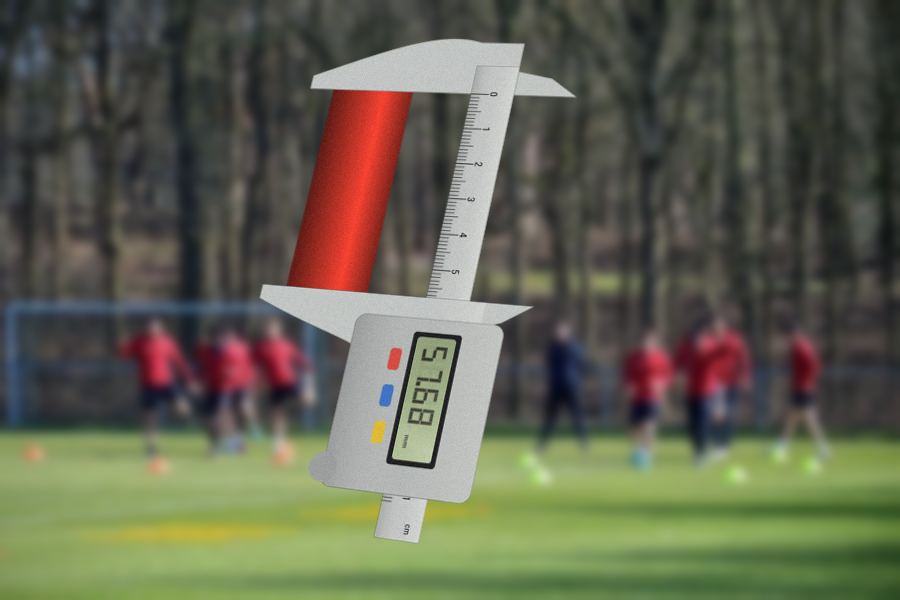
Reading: 57.68 mm
